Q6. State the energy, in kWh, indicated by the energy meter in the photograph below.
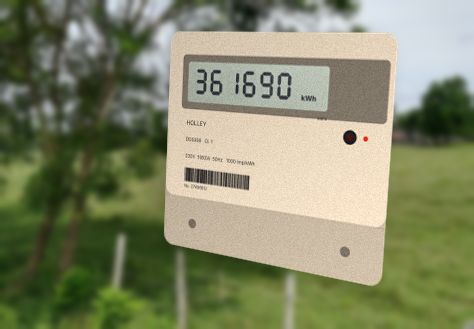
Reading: 361690 kWh
